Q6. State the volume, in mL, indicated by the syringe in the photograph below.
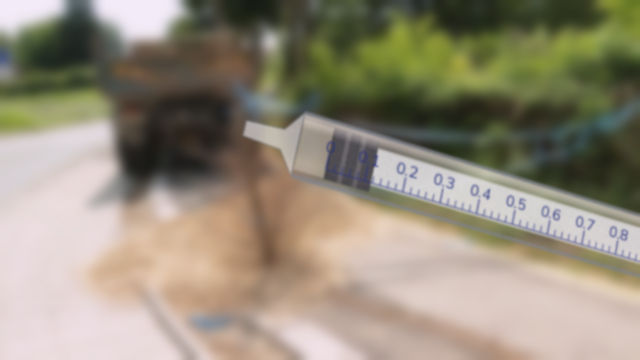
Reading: 0 mL
